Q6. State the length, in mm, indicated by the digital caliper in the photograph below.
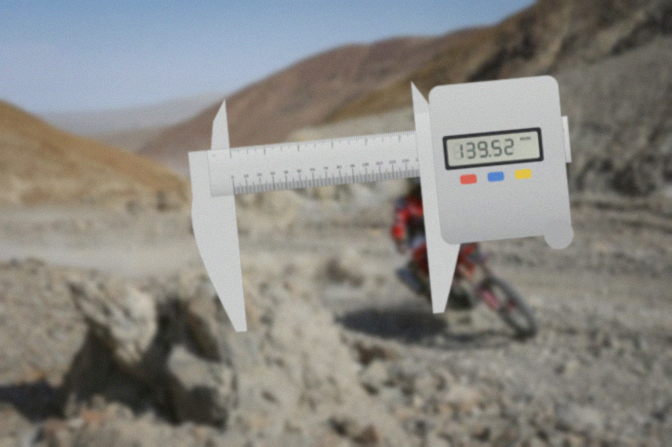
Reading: 139.52 mm
